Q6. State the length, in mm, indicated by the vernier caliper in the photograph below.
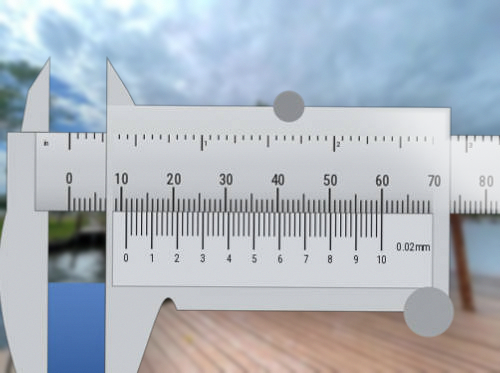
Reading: 11.0 mm
